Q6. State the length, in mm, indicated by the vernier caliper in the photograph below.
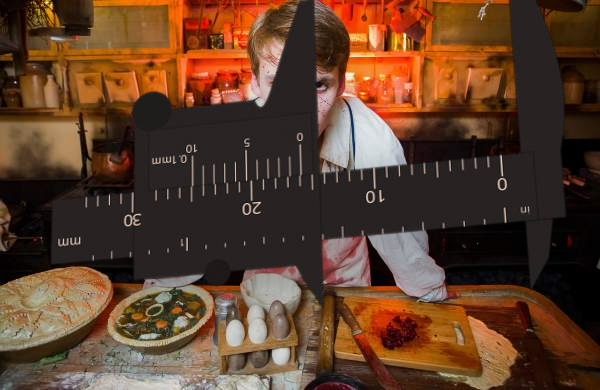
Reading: 15.9 mm
